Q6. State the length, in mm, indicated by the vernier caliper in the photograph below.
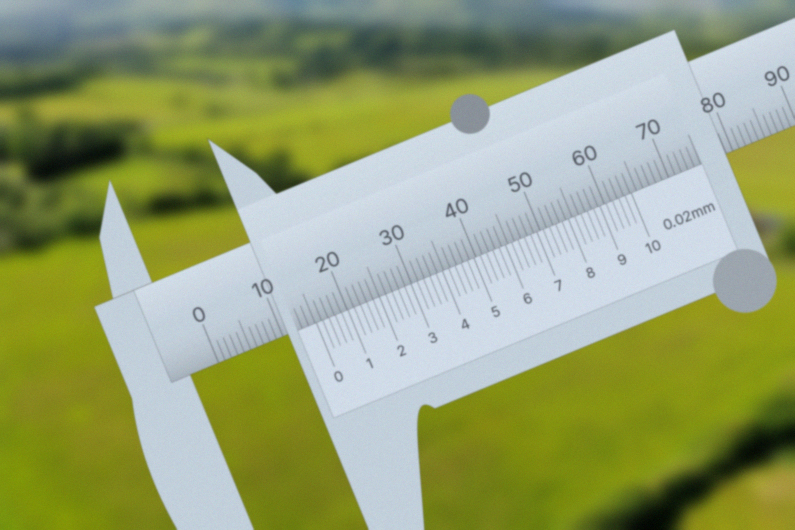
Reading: 15.2 mm
